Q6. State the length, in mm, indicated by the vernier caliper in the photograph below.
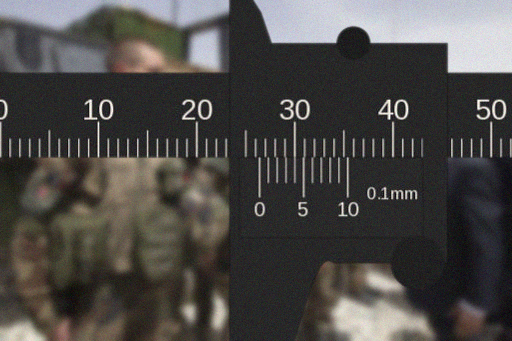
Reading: 26.4 mm
